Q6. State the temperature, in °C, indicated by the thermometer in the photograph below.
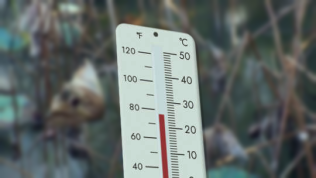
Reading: 25 °C
